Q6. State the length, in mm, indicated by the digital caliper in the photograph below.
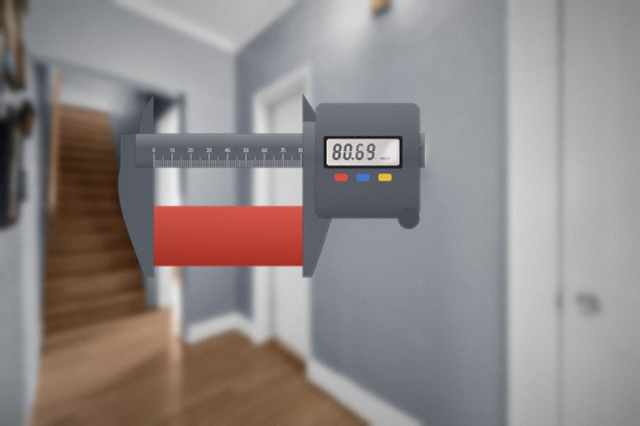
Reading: 80.69 mm
